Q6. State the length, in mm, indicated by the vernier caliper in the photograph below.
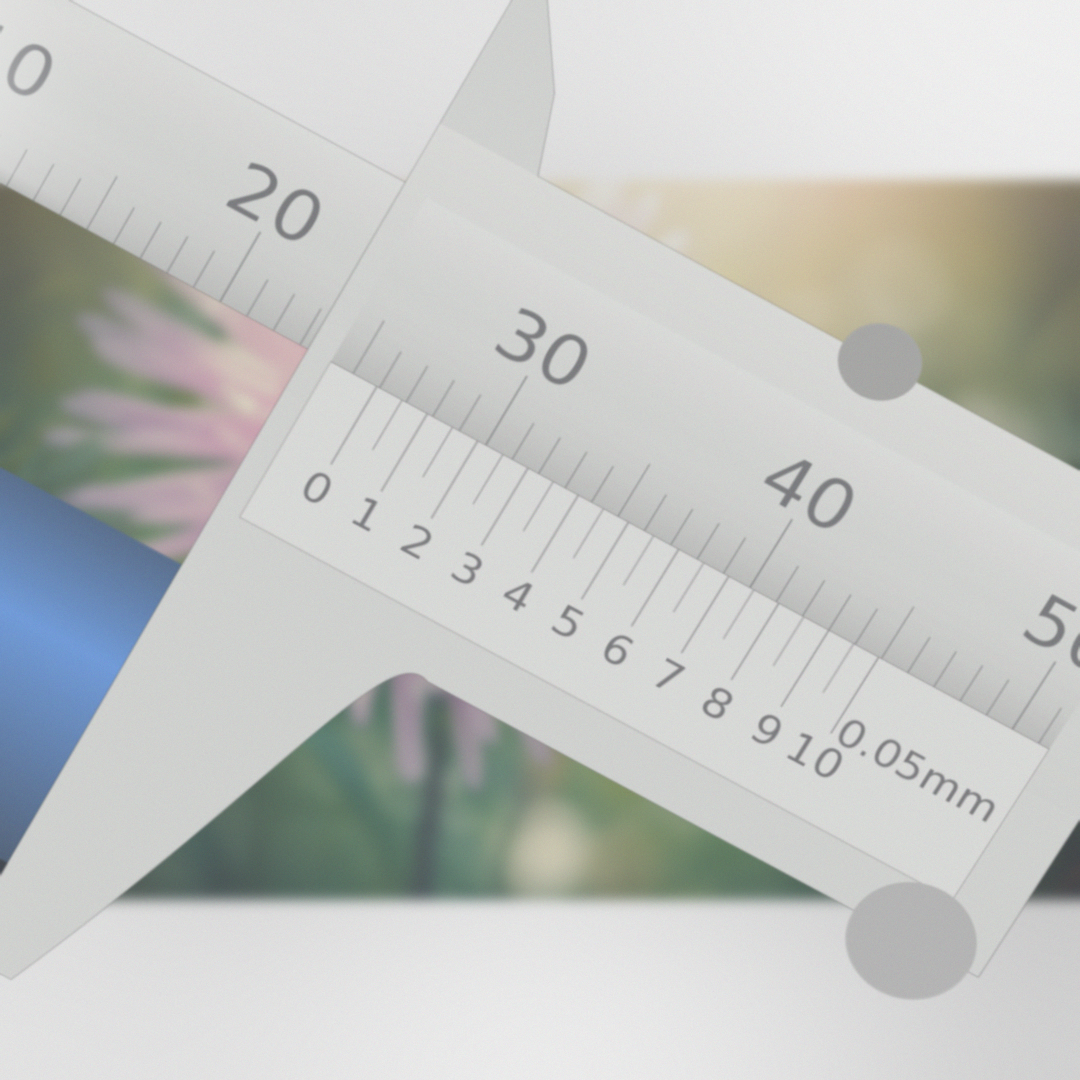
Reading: 25.90 mm
